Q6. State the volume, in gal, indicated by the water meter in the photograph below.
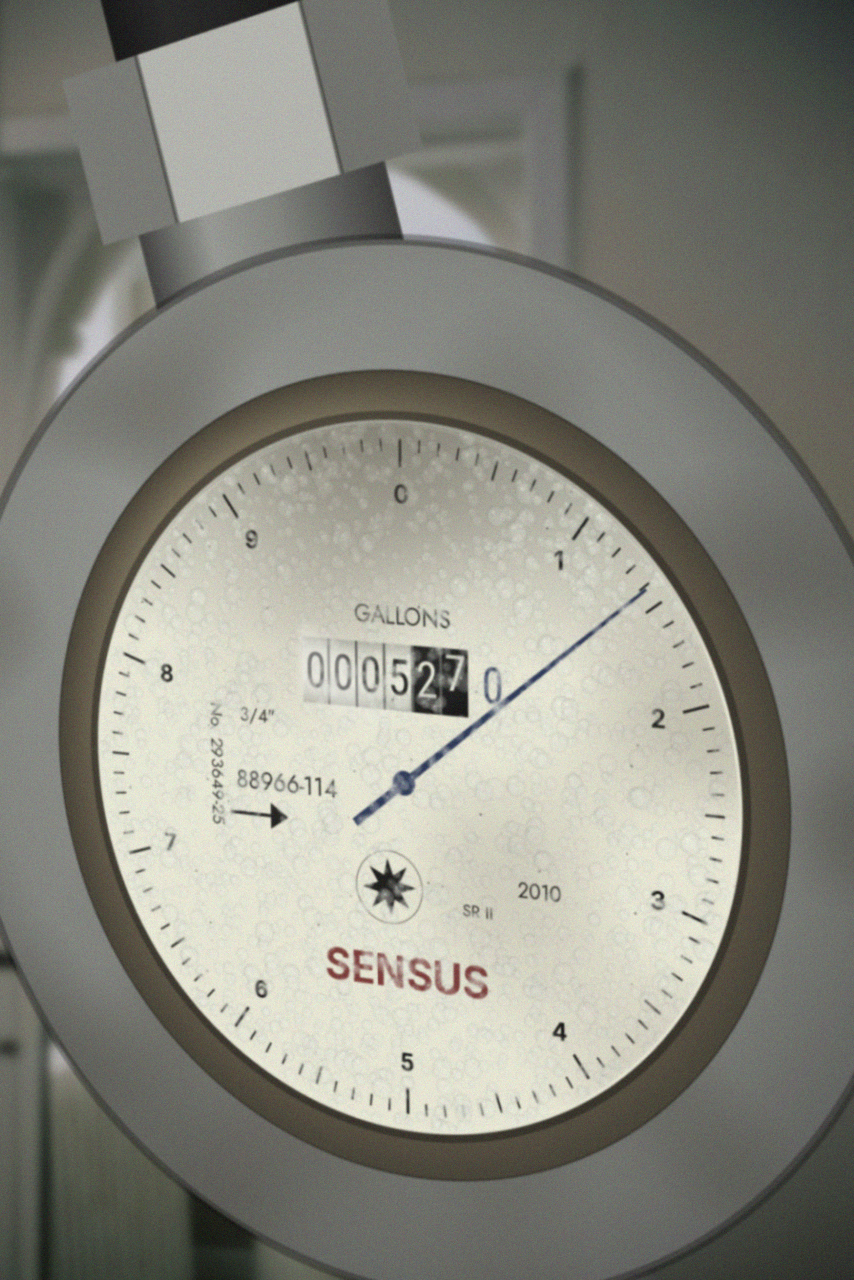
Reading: 5271.4 gal
